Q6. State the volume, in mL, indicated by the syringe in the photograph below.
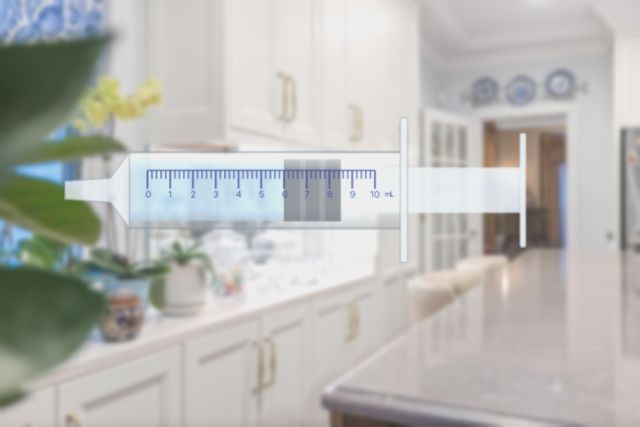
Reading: 6 mL
